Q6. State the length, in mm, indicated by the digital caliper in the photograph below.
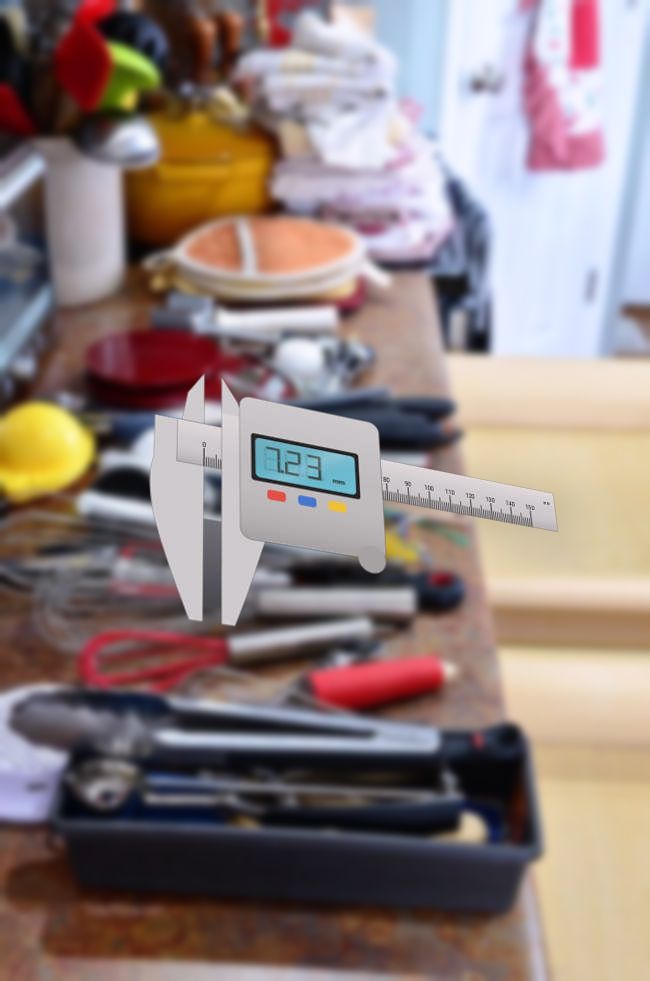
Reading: 7.23 mm
